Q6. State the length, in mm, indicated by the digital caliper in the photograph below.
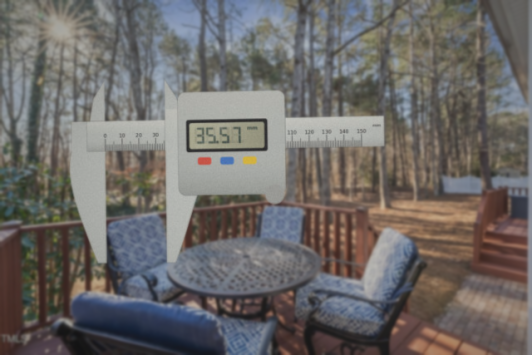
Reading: 35.57 mm
